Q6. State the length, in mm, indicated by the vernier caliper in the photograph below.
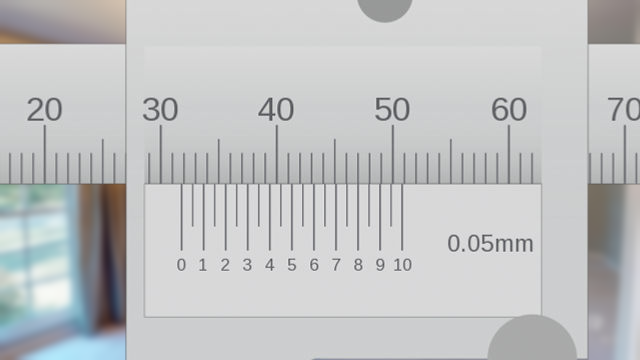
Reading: 31.8 mm
